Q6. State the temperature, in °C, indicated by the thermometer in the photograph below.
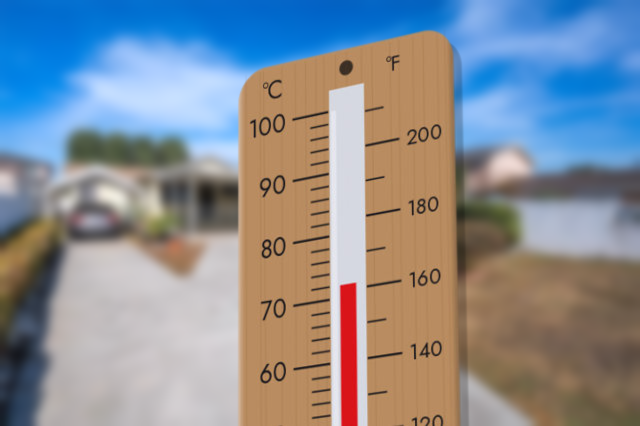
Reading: 72 °C
